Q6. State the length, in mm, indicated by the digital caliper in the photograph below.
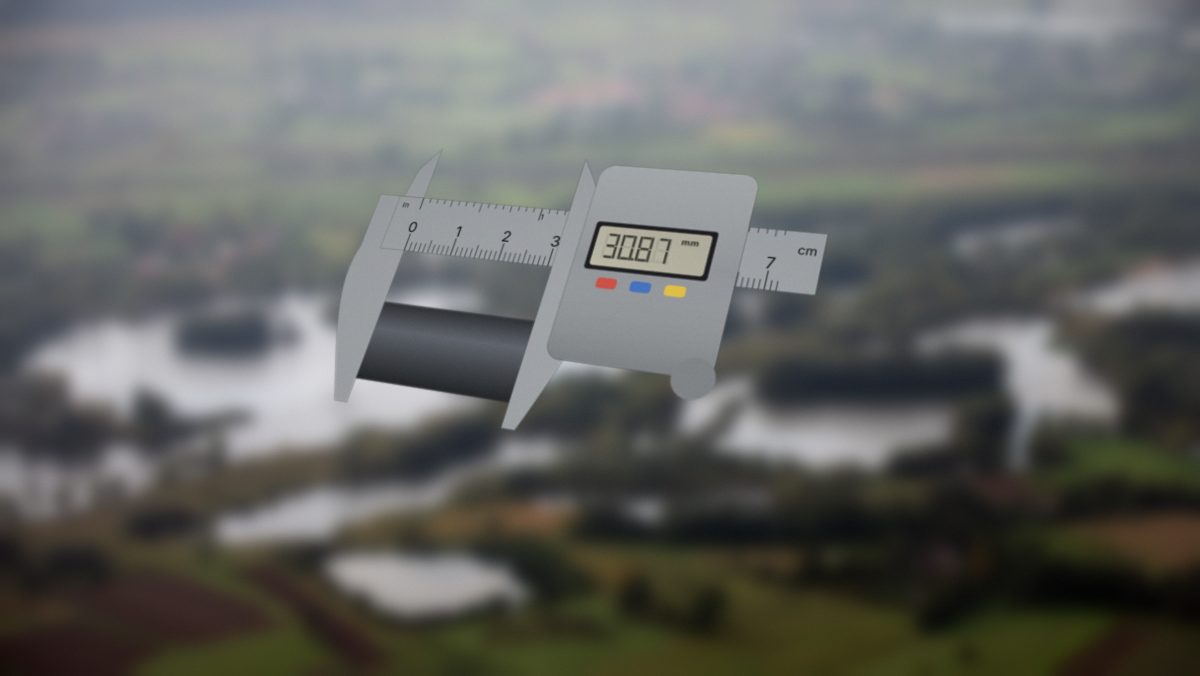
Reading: 30.87 mm
